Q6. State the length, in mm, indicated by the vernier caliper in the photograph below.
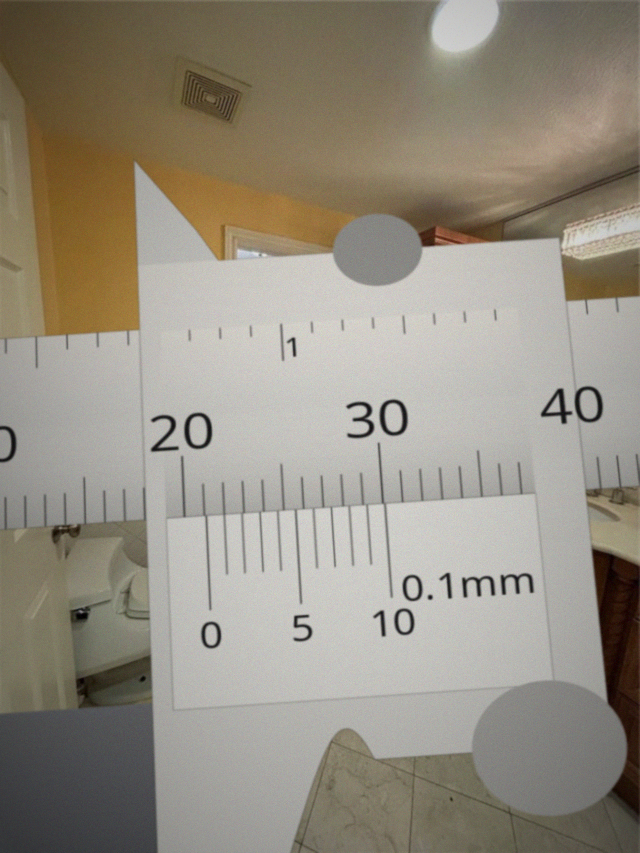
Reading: 21.1 mm
